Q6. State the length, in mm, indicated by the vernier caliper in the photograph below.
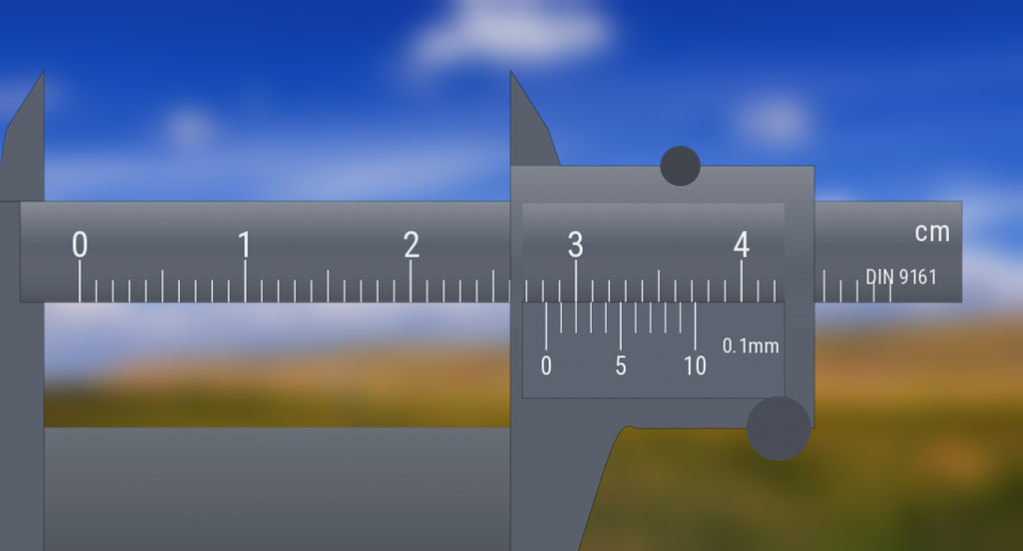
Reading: 28.2 mm
